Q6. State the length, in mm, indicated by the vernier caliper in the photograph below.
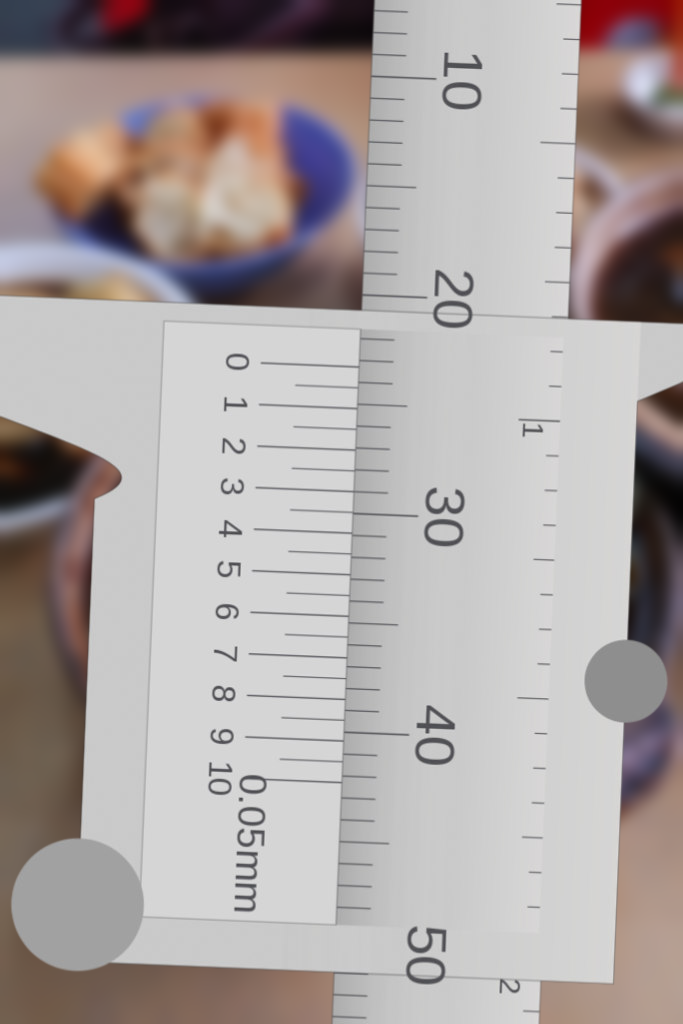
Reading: 23.3 mm
